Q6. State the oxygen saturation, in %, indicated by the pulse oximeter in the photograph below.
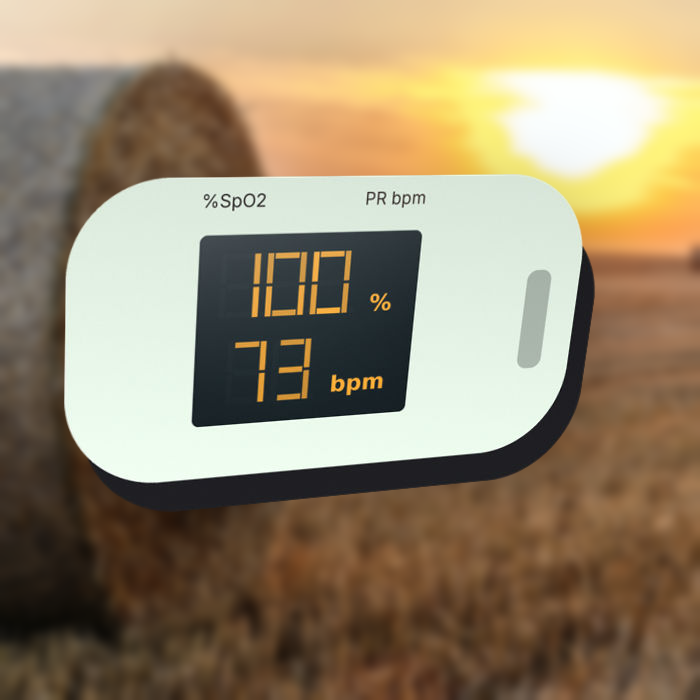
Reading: 100 %
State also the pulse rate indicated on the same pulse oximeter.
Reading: 73 bpm
